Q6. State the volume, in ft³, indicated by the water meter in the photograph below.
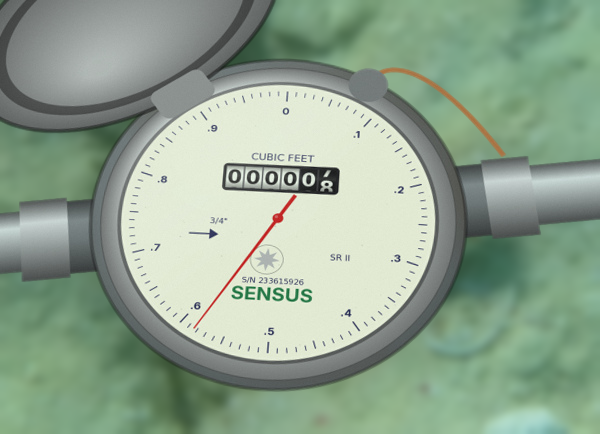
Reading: 7.58 ft³
